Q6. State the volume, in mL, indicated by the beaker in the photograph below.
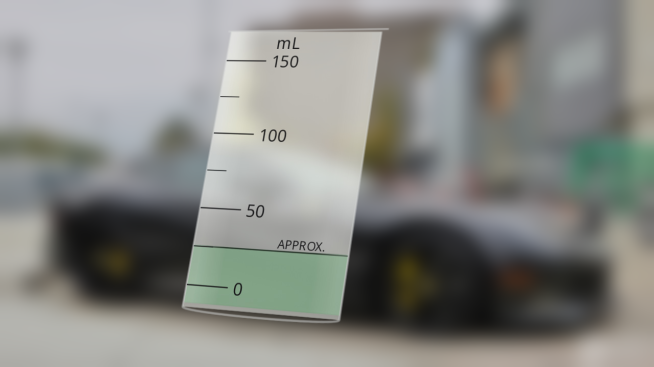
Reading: 25 mL
